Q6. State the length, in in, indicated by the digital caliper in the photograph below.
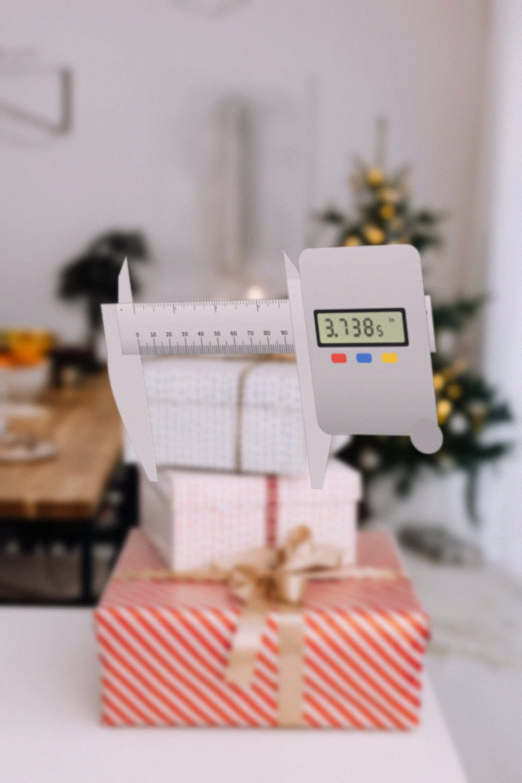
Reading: 3.7385 in
